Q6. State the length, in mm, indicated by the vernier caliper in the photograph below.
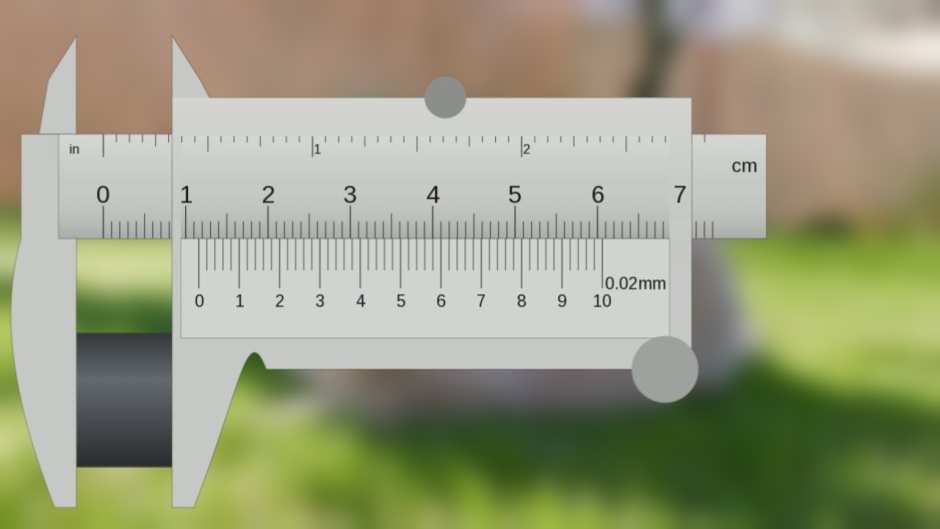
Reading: 11.6 mm
